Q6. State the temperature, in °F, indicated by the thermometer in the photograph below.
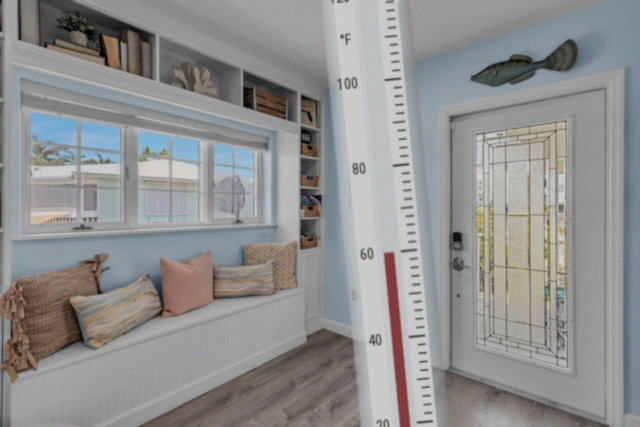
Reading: 60 °F
